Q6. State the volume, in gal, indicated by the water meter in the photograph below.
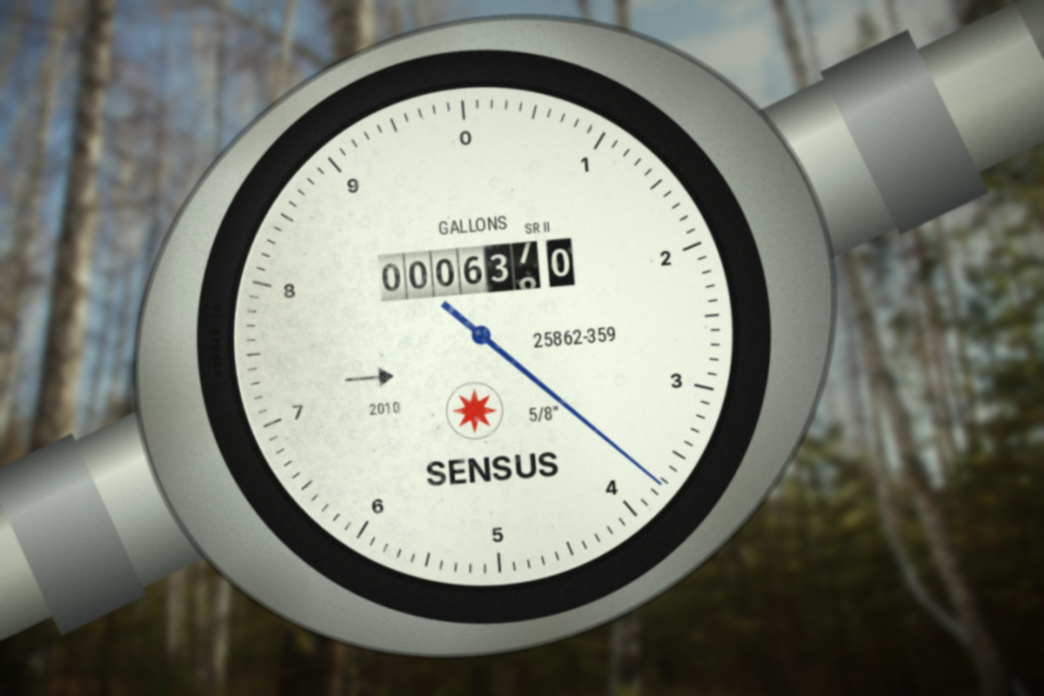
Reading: 6373.7 gal
